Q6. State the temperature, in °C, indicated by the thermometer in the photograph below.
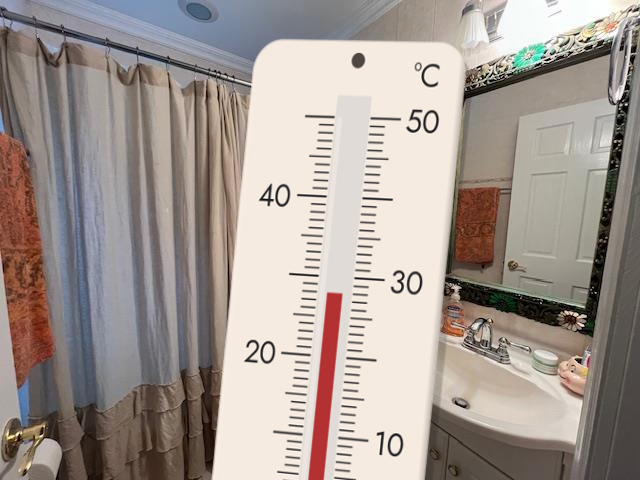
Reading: 28 °C
